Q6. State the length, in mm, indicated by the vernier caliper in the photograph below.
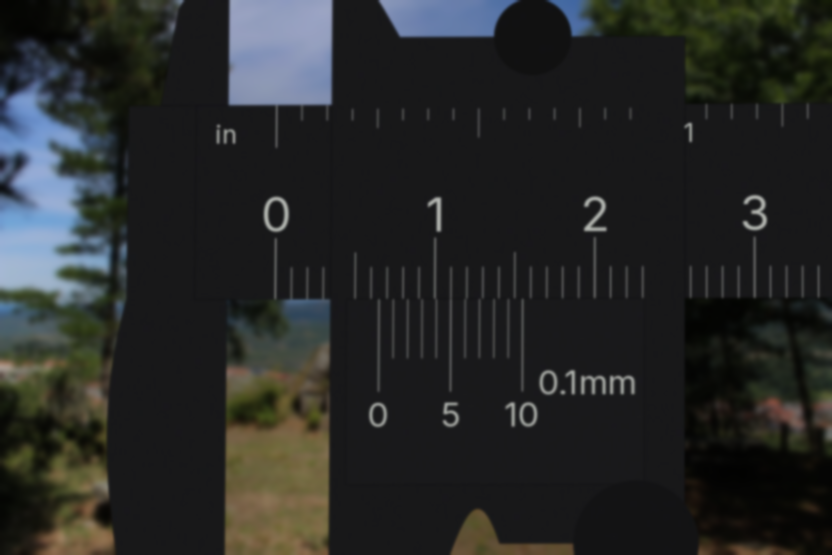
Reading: 6.5 mm
